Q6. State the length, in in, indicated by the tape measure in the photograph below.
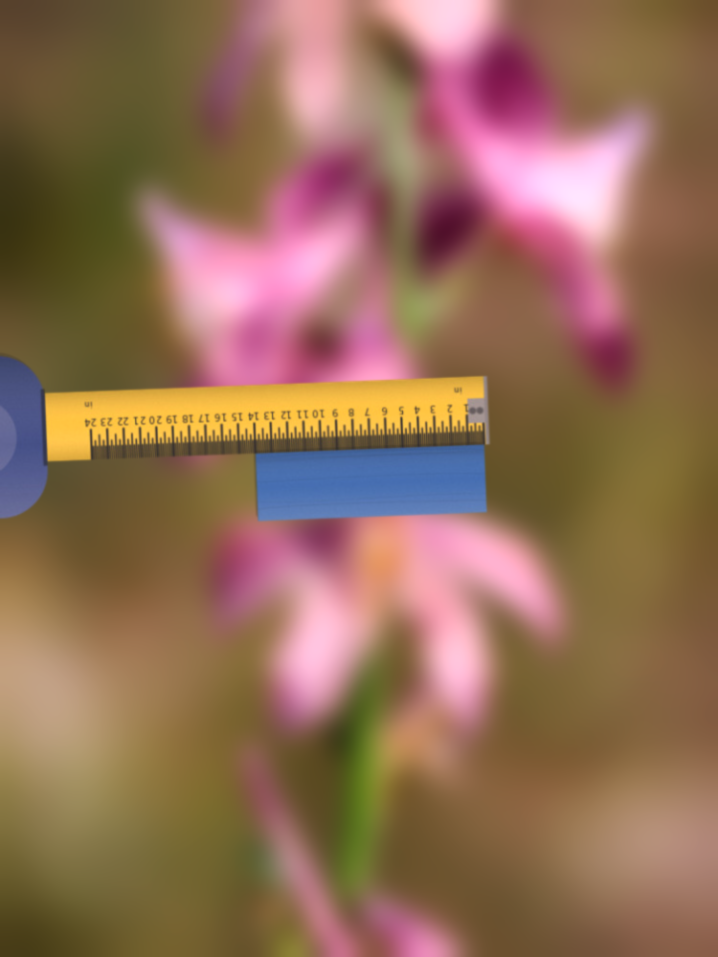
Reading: 14 in
